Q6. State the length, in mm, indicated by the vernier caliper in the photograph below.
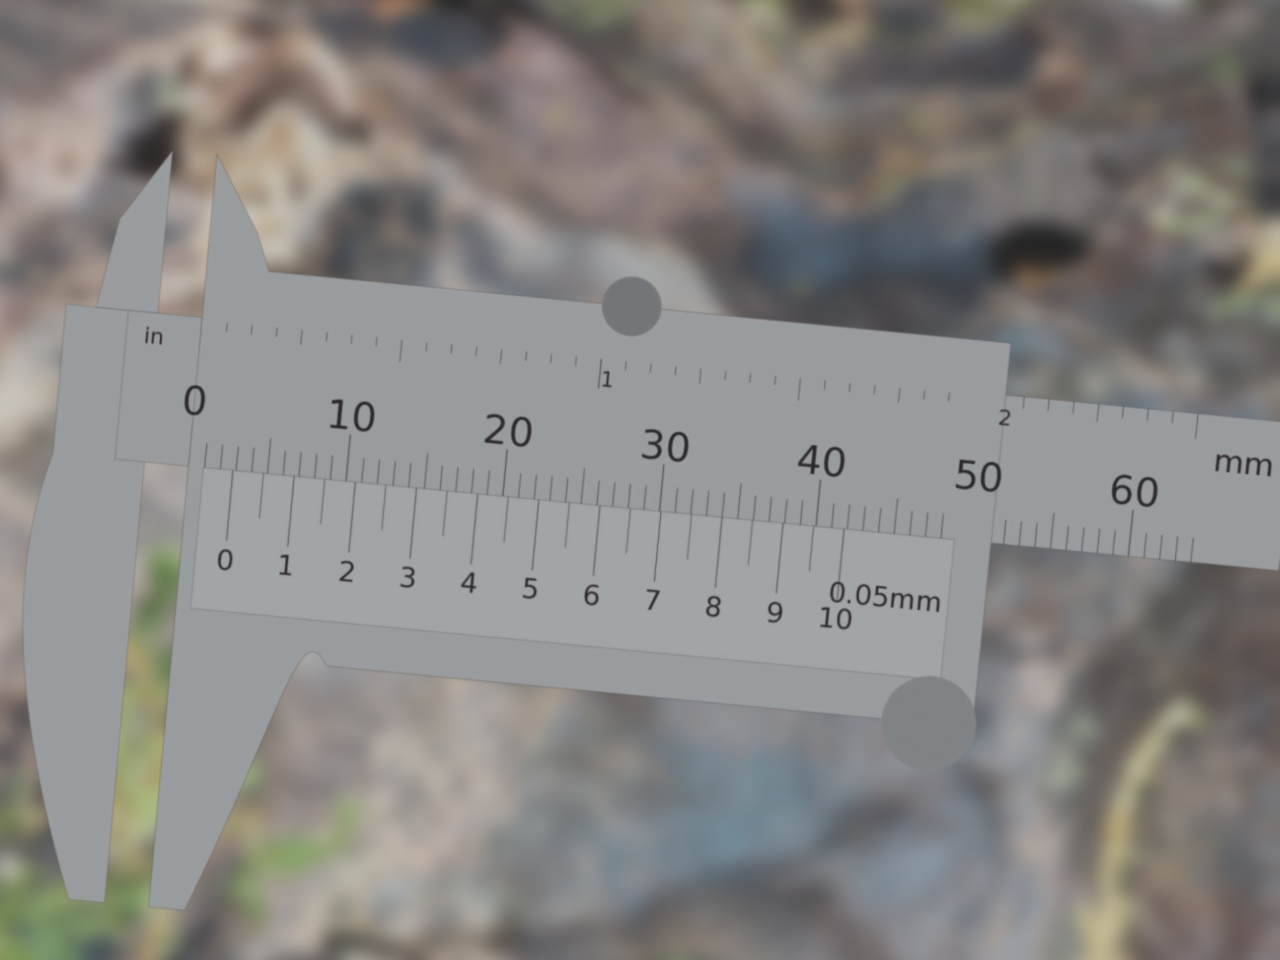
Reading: 2.8 mm
